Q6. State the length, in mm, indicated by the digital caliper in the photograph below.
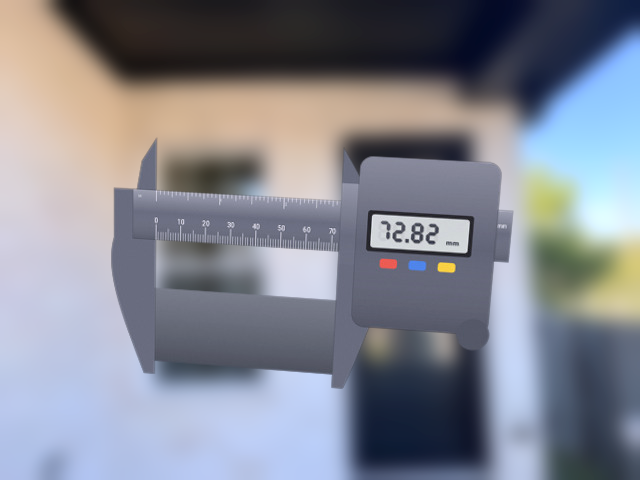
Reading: 72.82 mm
